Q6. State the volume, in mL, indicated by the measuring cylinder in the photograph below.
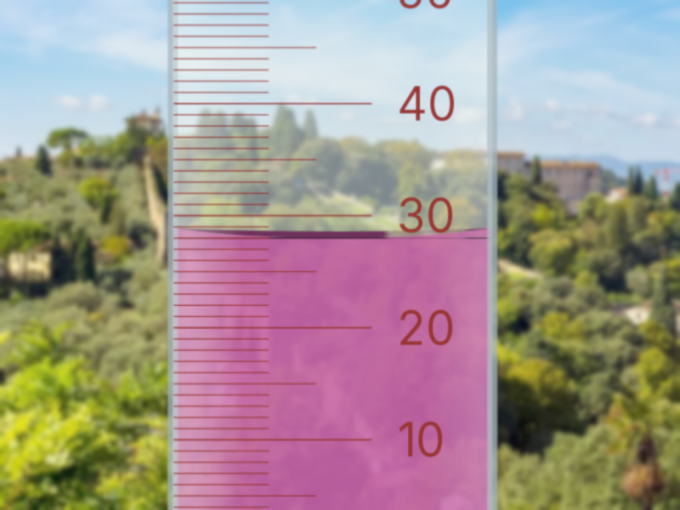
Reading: 28 mL
